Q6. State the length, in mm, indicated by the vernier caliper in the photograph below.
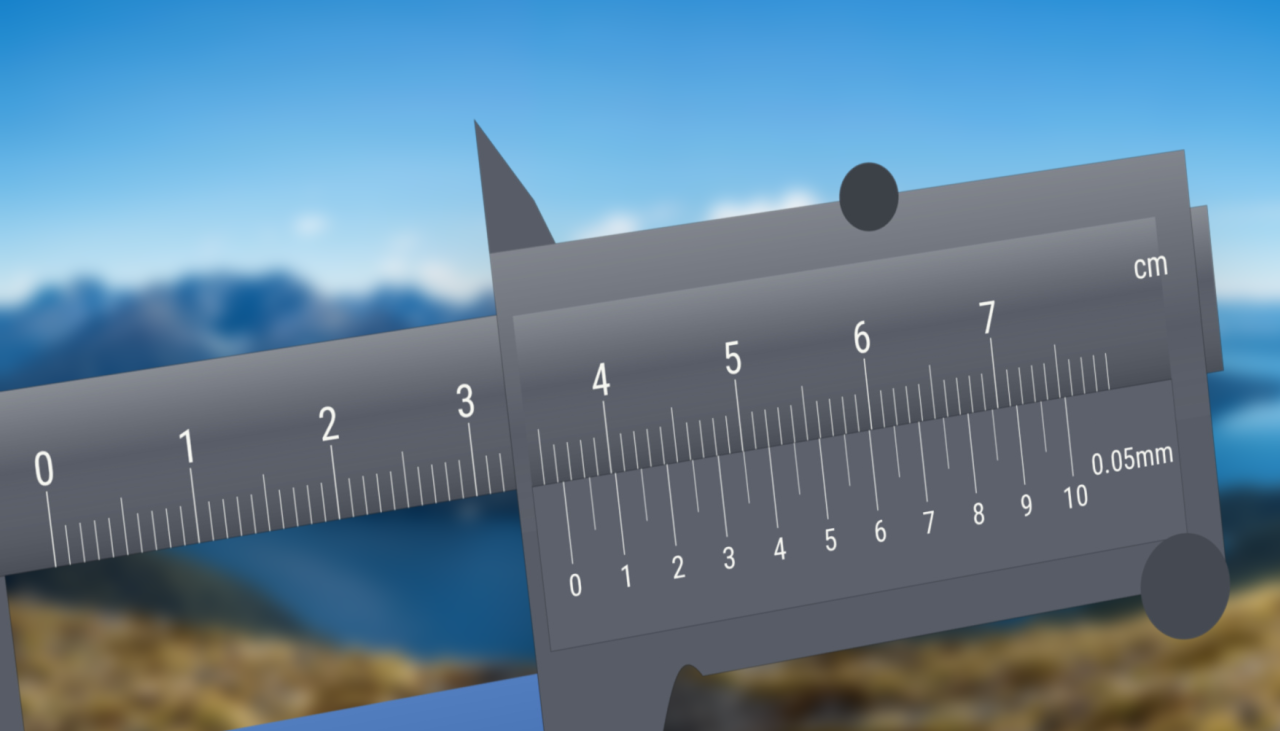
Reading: 36.4 mm
